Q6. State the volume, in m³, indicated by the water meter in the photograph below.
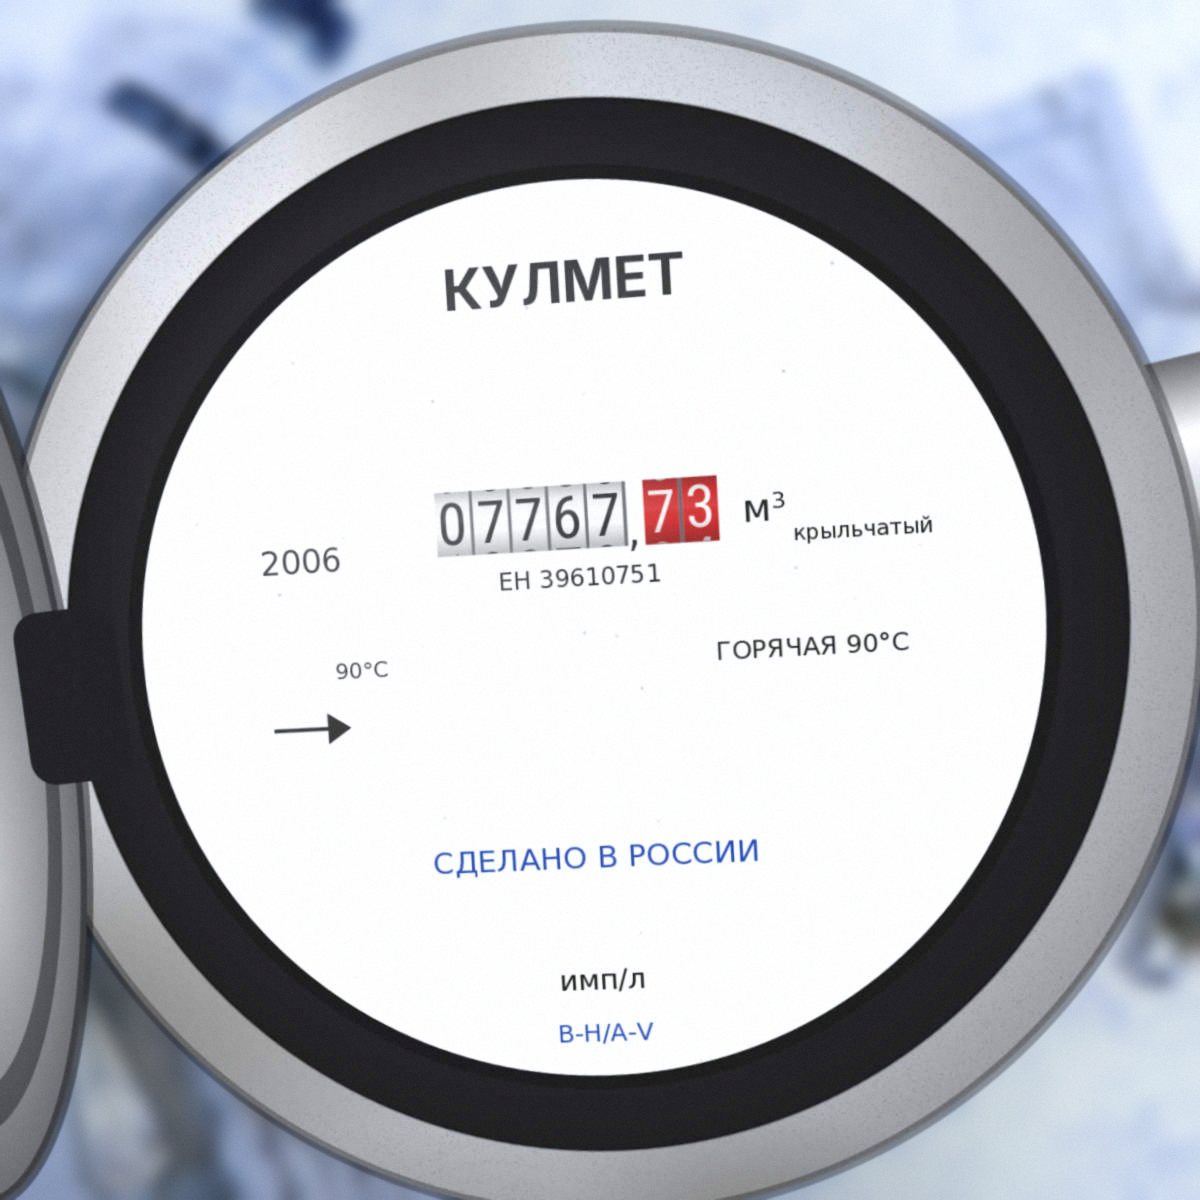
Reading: 7767.73 m³
